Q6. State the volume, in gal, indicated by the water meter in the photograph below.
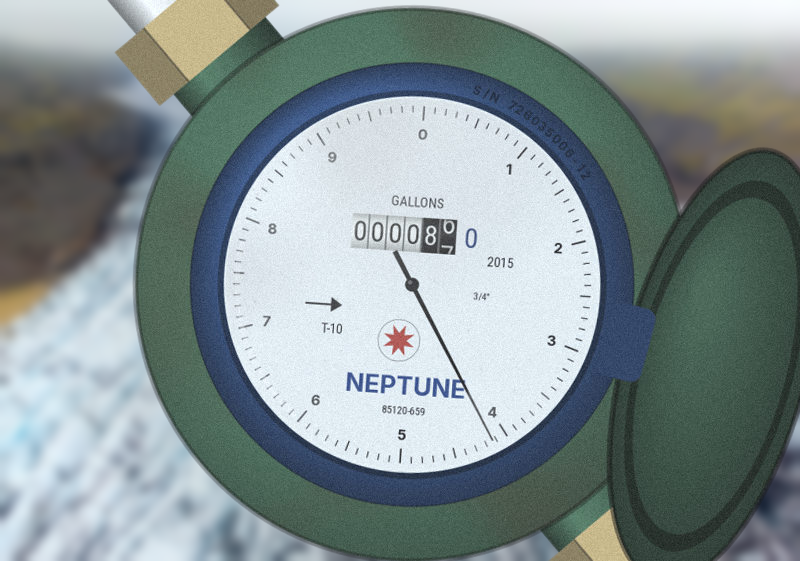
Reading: 864.1 gal
